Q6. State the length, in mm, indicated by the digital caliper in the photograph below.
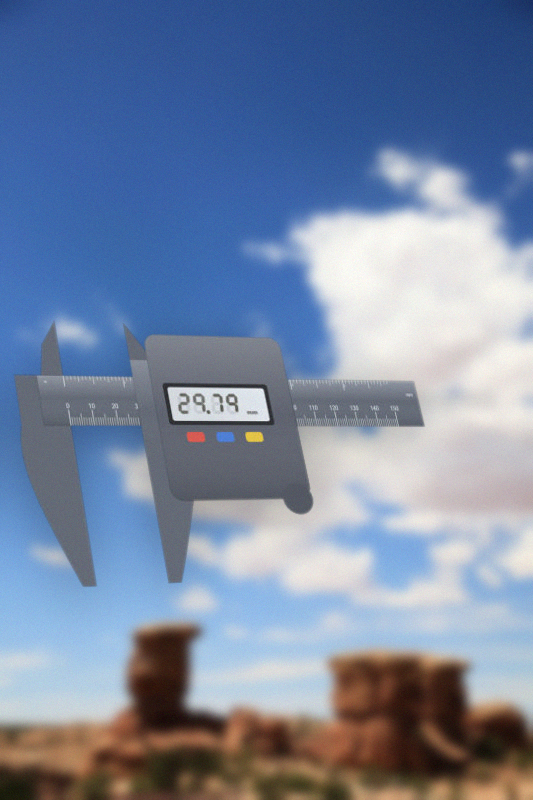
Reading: 29.79 mm
